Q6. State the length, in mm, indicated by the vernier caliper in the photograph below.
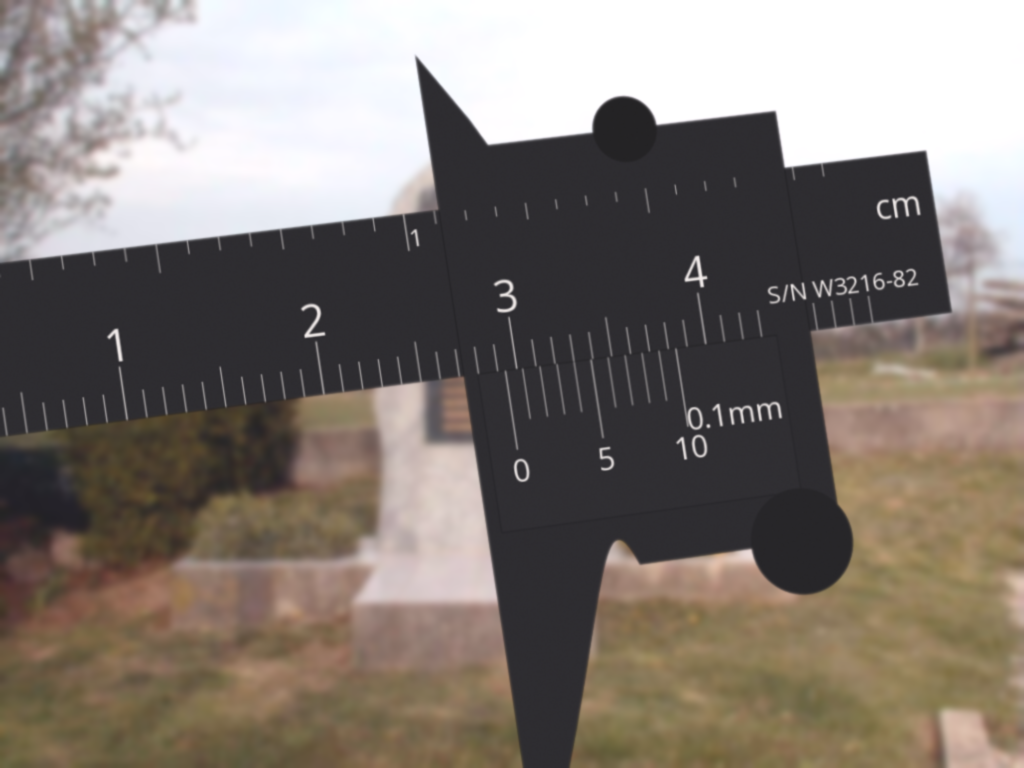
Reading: 29.4 mm
